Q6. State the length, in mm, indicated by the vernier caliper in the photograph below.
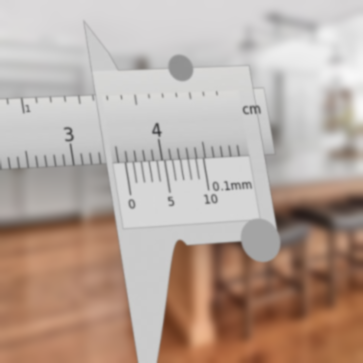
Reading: 35.8 mm
